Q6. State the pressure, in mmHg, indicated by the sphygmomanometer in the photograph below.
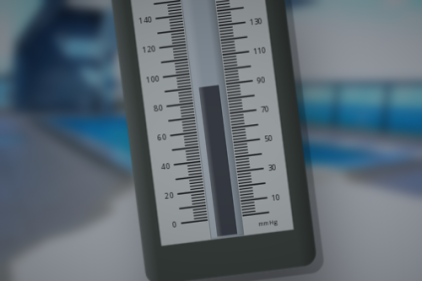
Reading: 90 mmHg
